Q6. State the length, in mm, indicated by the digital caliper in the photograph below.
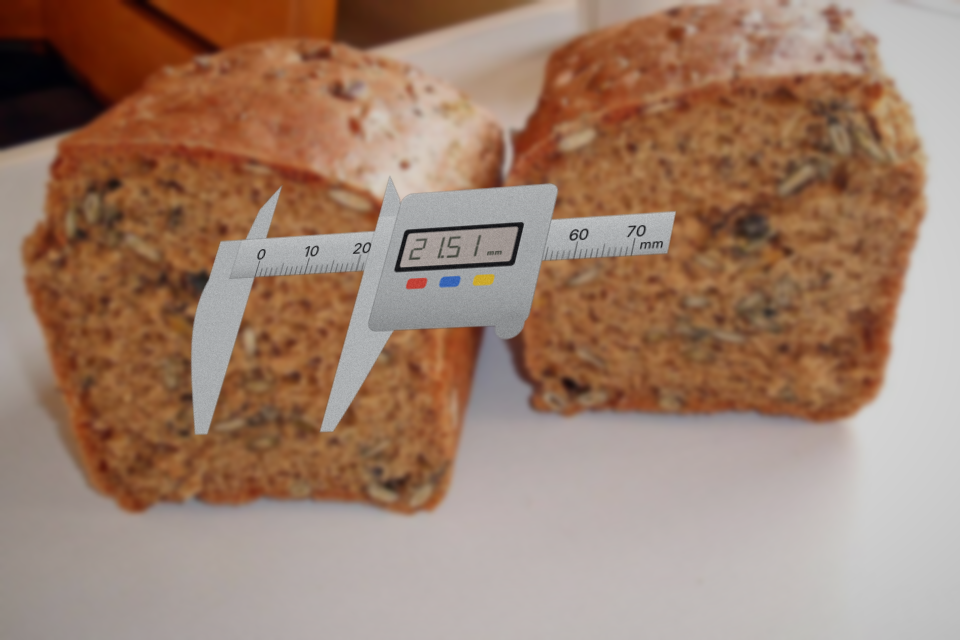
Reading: 21.51 mm
